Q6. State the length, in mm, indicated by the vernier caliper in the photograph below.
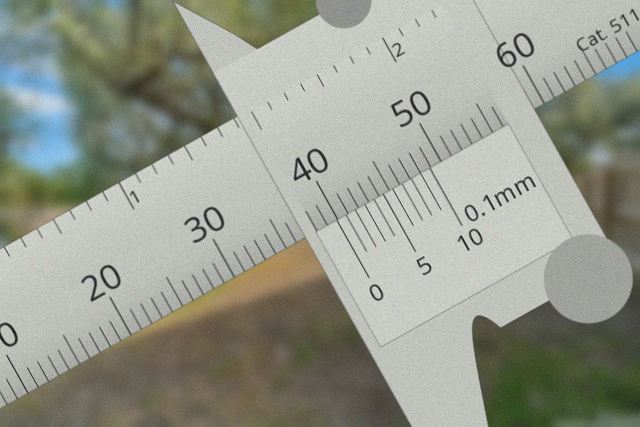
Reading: 39.9 mm
